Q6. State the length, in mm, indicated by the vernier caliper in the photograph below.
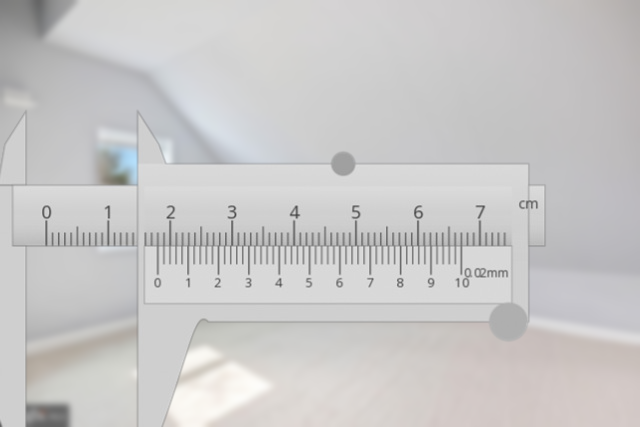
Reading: 18.0 mm
